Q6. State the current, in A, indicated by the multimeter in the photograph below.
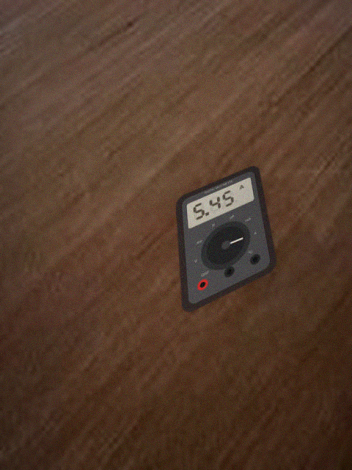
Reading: 5.45 A
